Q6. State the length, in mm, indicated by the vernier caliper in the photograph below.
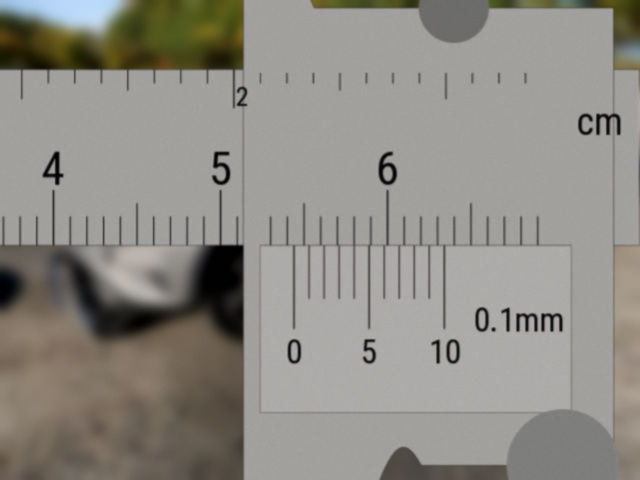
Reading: 54.4 mm
